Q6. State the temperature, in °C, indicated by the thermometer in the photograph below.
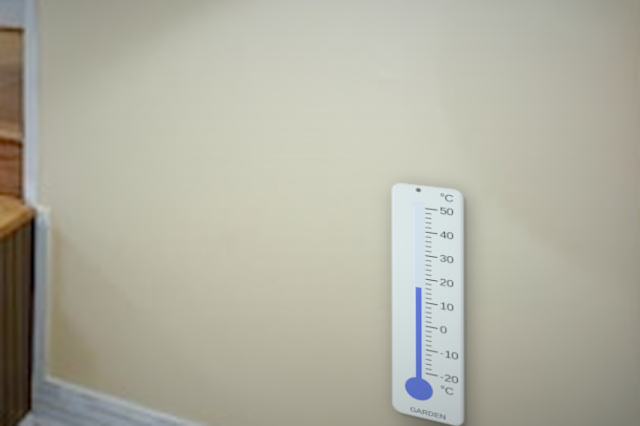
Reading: 16 °C
